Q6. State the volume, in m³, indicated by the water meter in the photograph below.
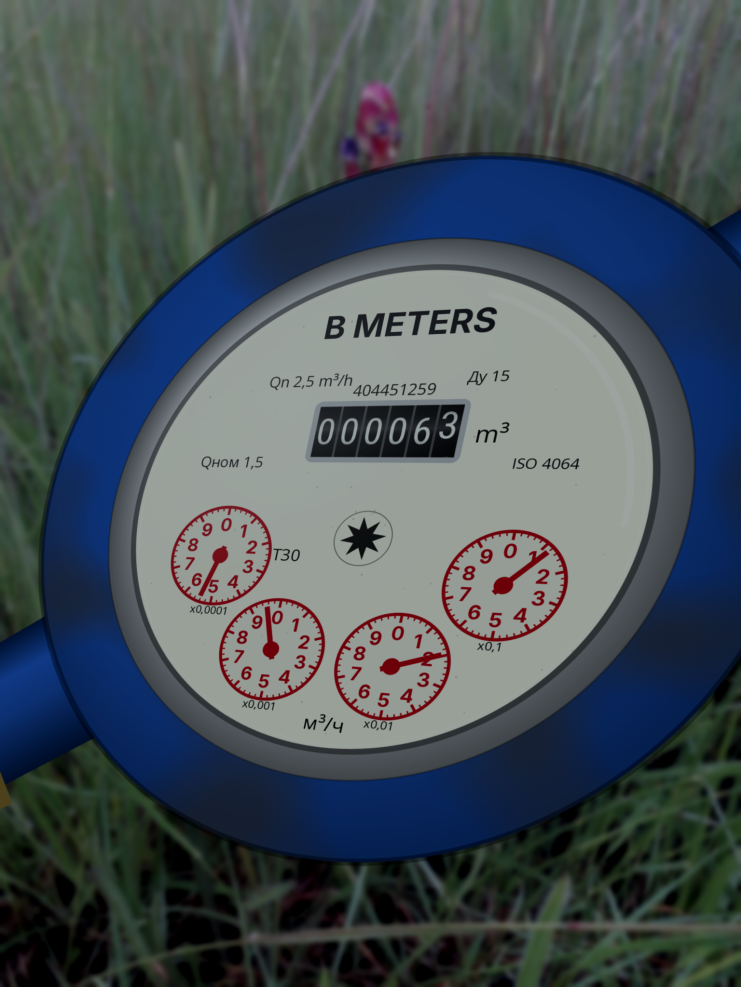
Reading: 63.1195 m³
